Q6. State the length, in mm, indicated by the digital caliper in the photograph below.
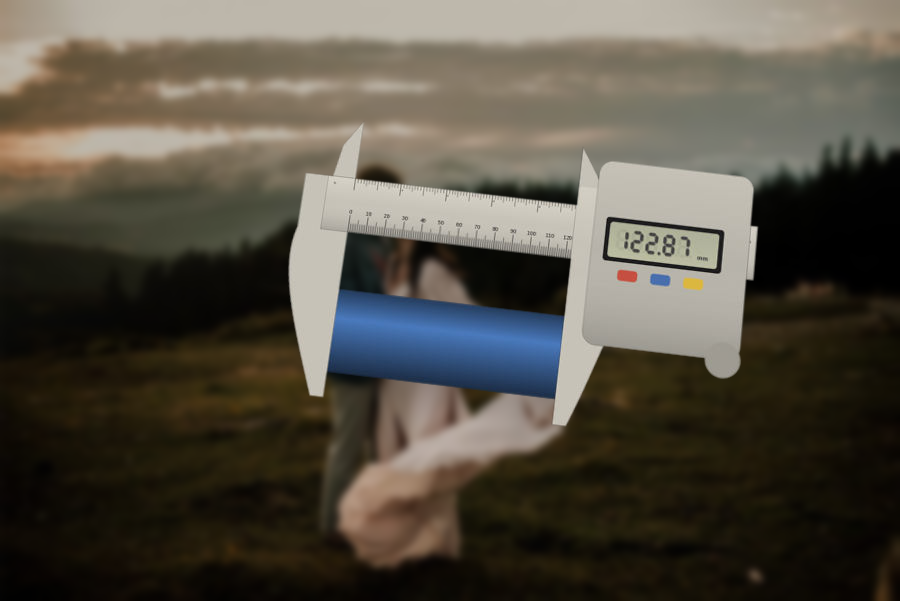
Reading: 122.87 mm
